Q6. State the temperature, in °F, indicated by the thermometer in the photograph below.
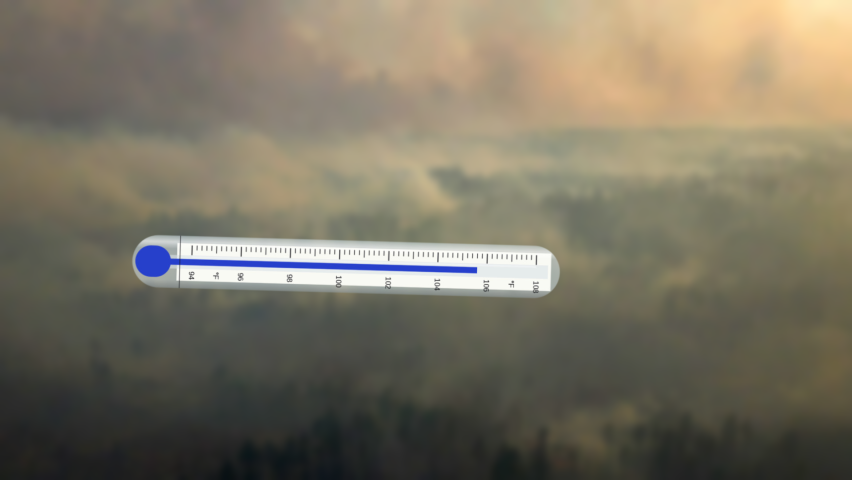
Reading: 105.6 °F
